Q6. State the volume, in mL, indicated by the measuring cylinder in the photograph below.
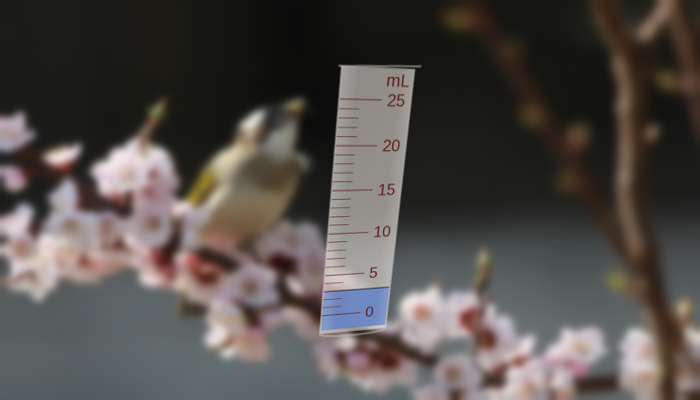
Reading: 3 mL
